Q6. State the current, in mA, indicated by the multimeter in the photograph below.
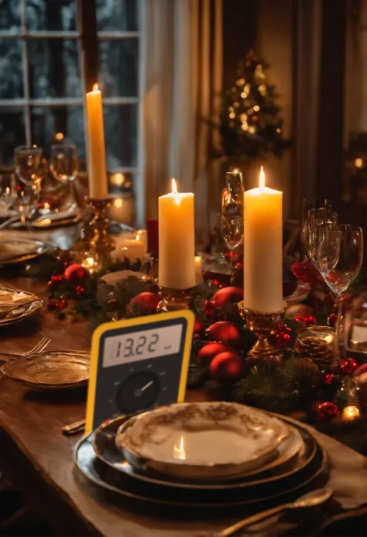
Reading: 13.22 mA
